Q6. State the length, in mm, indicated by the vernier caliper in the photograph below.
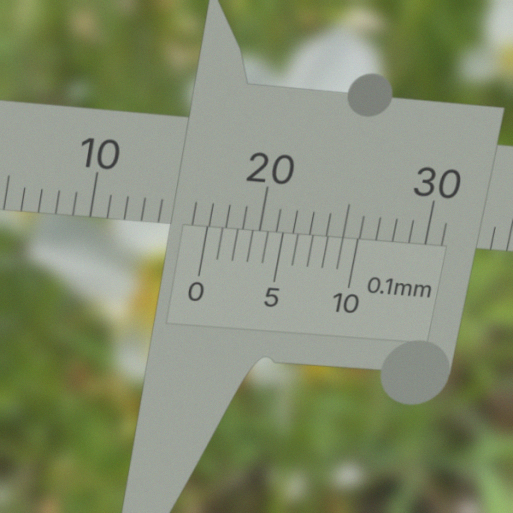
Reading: 16.9 mm
